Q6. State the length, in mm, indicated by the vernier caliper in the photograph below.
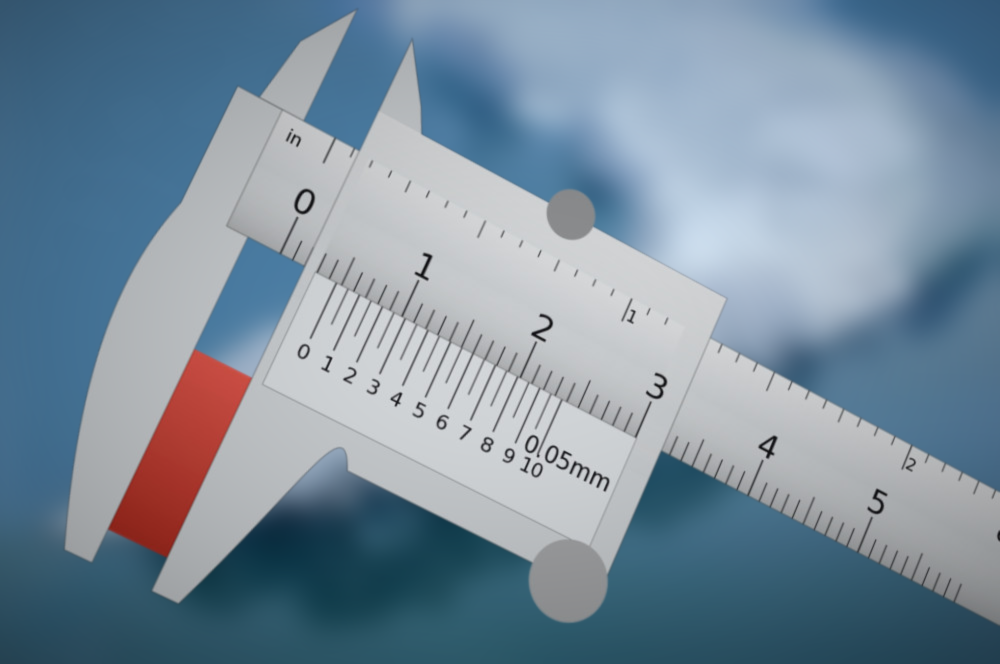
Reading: 4.6 mm
